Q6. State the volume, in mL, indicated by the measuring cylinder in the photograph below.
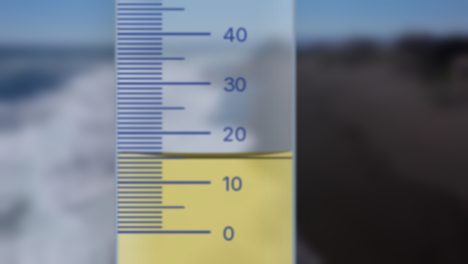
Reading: 15 mL
